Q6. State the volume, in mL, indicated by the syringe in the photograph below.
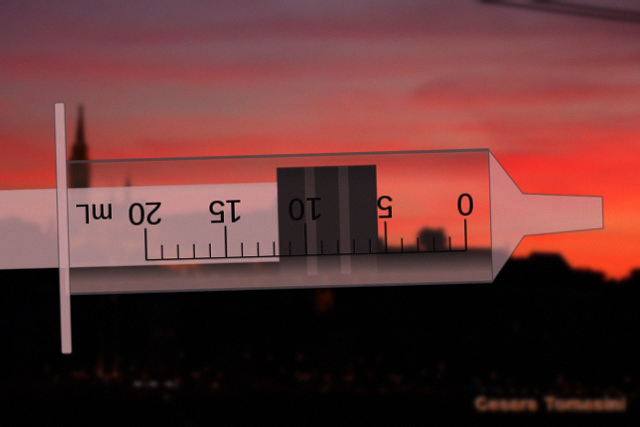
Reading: 5.5 mL
